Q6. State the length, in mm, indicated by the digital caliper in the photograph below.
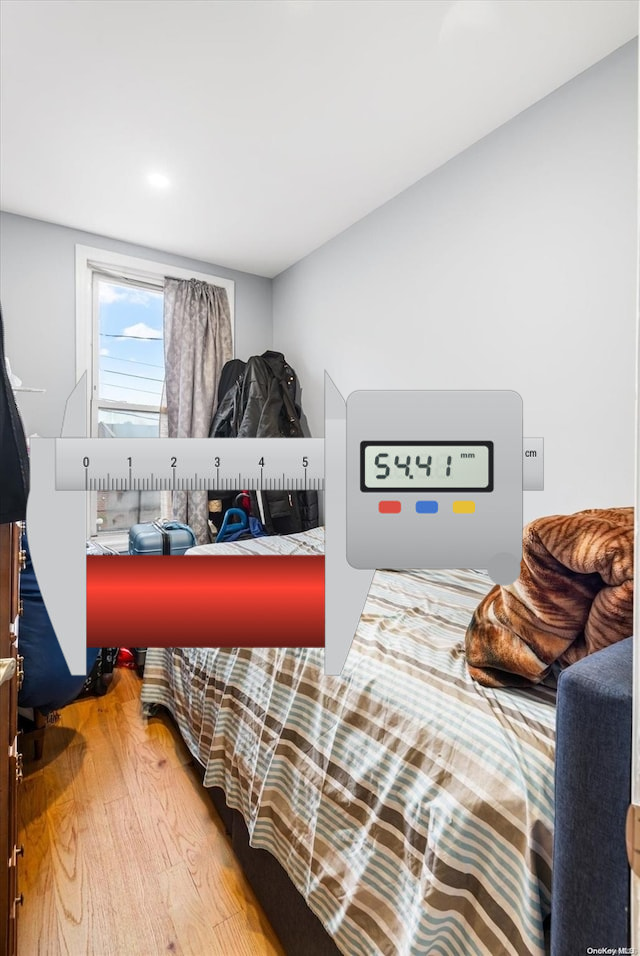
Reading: 54.41 mm
